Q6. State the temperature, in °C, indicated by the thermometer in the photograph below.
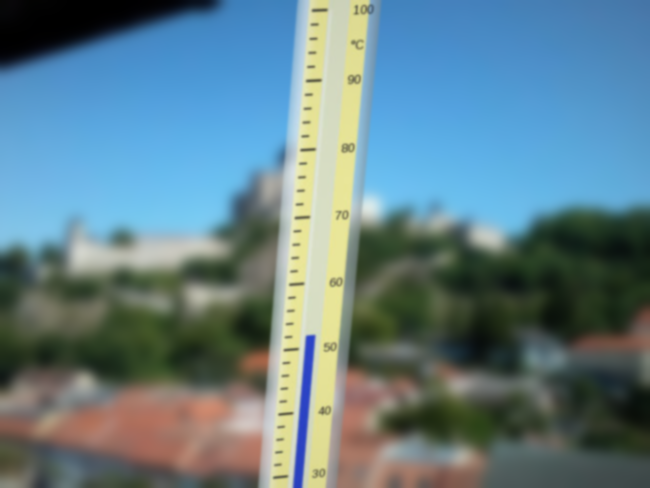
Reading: 52 °C
